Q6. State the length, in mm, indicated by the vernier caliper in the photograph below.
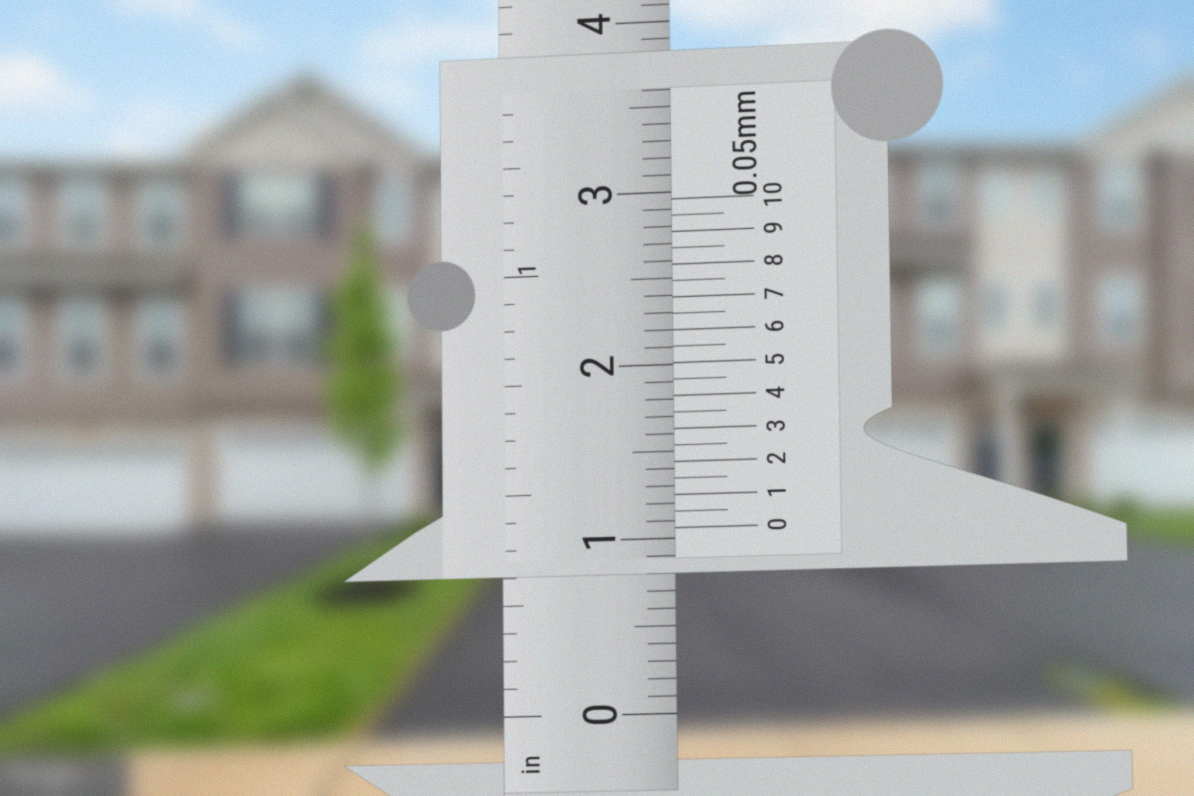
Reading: 10.6 mm
